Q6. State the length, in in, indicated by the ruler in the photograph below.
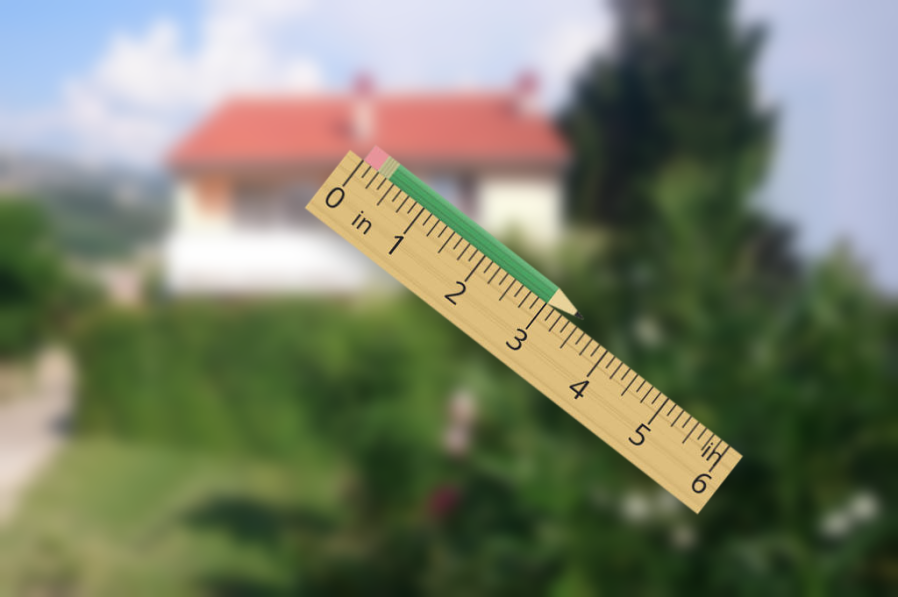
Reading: 3.5 in
